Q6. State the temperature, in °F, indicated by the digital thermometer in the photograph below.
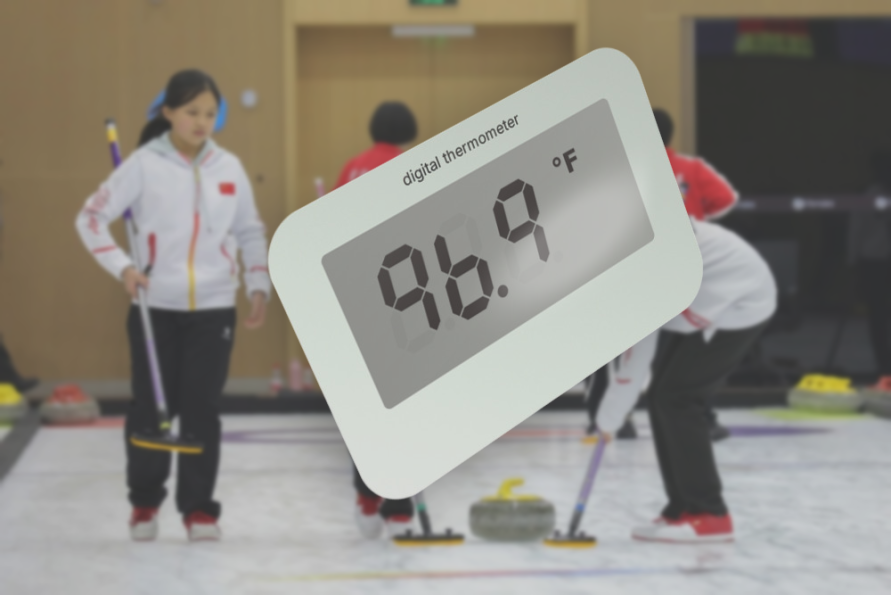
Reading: 96.9 °F
